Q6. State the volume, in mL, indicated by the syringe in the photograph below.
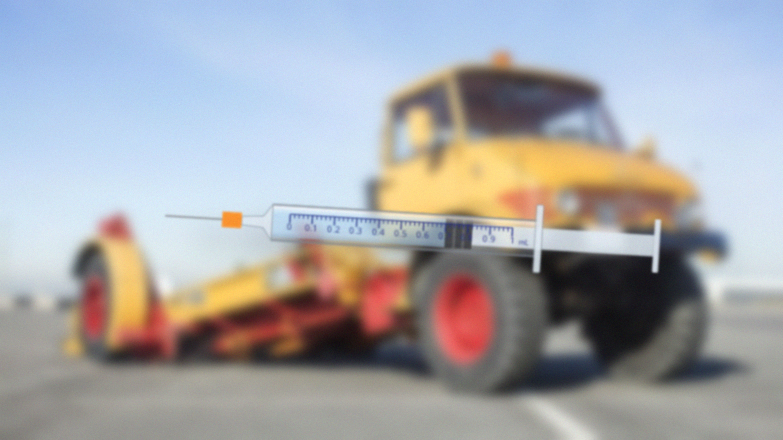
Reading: 0.7 mL
